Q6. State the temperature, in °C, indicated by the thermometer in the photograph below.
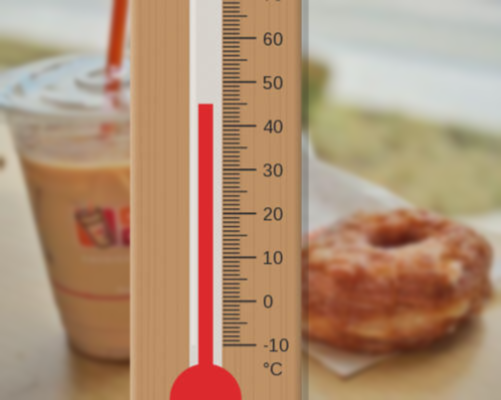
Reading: 45 °C
